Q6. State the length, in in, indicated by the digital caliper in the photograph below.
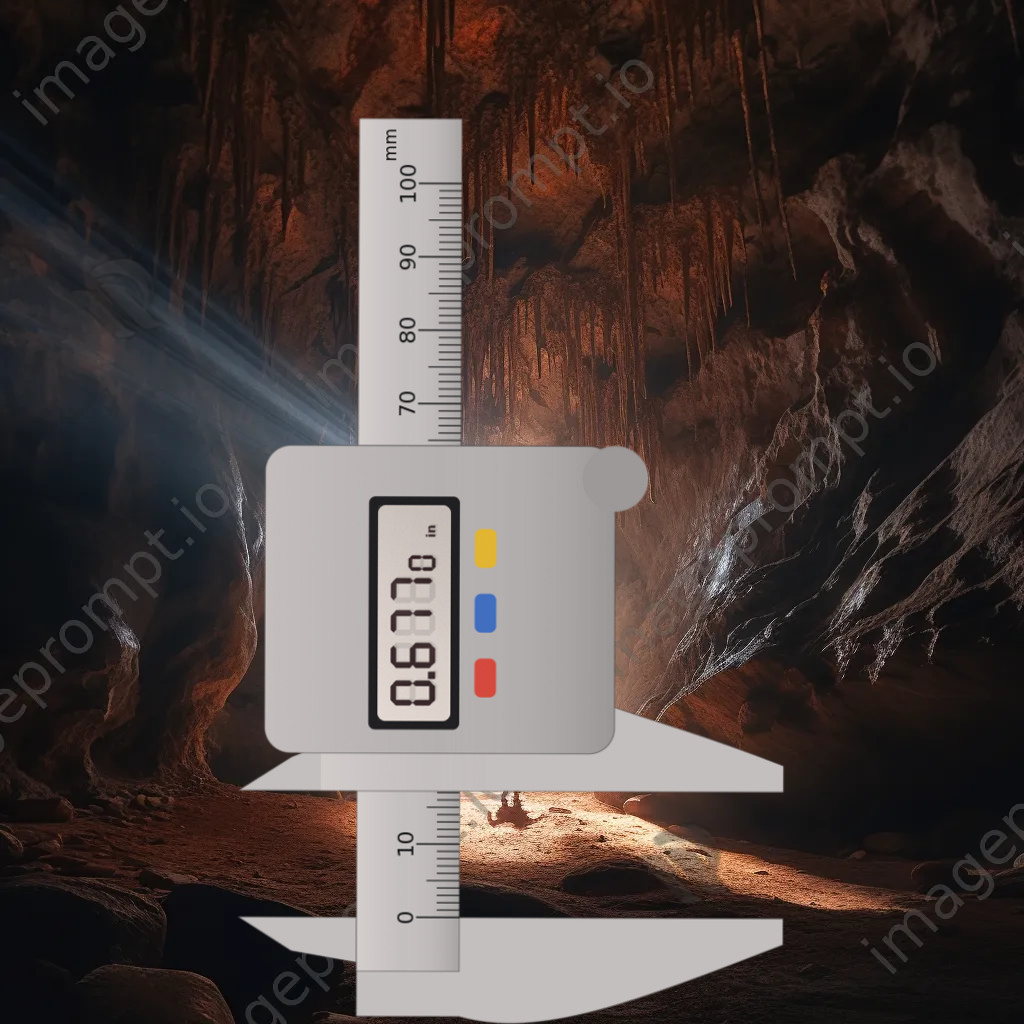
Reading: 0.6770 in
